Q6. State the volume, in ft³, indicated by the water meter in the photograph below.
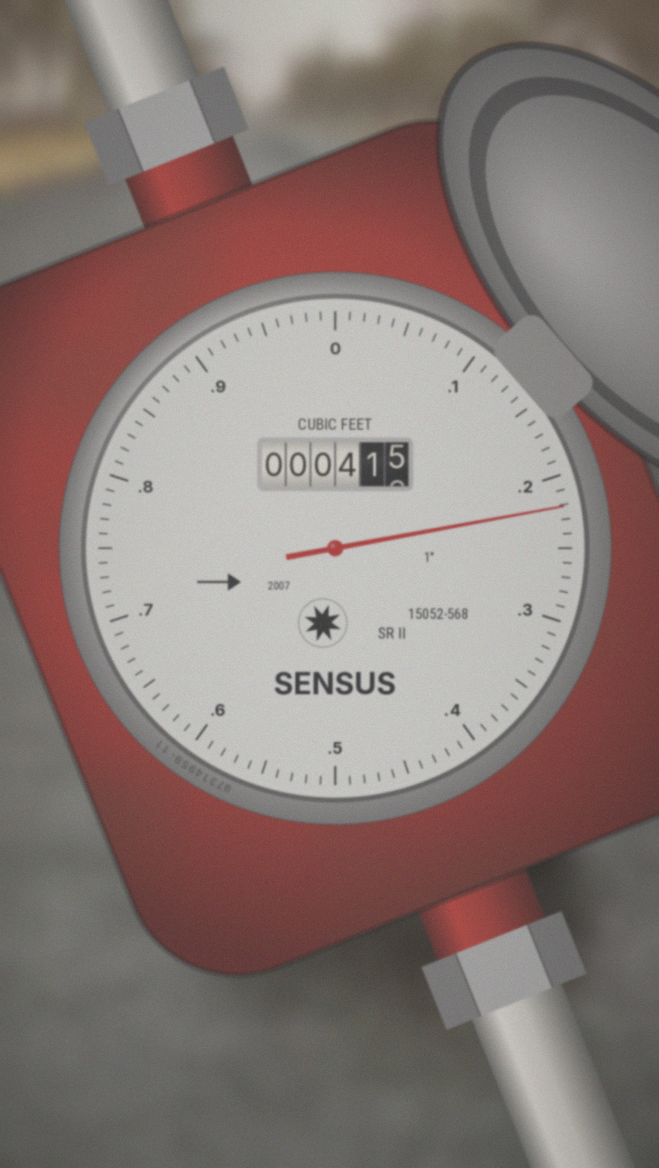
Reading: 415.22 ft³
